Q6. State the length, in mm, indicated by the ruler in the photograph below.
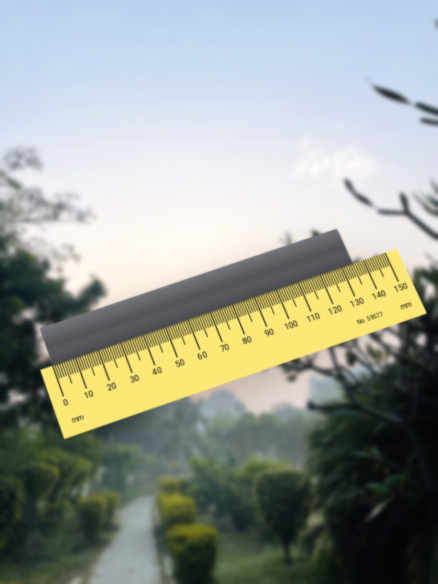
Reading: 135 mm
